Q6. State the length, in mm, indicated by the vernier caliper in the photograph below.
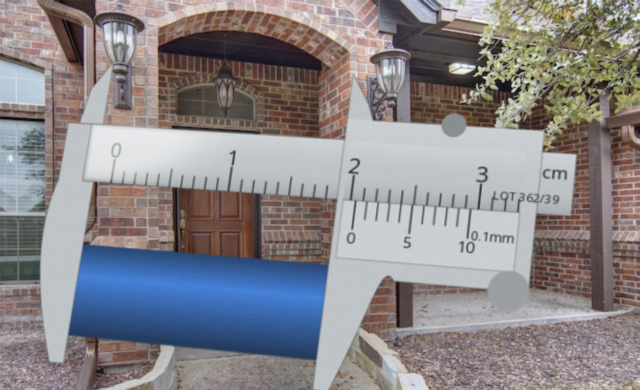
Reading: 20.4 mm
